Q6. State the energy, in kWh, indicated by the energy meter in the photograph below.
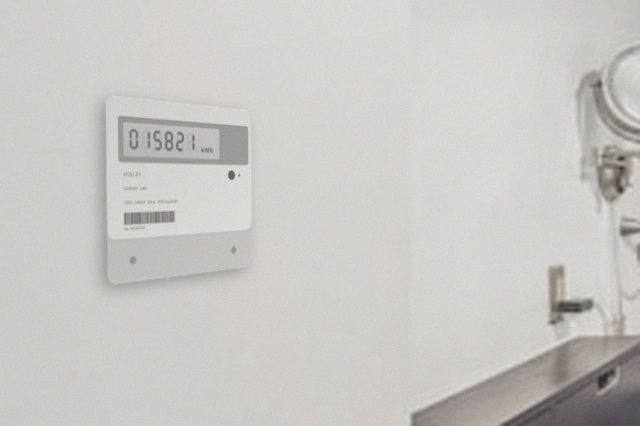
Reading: 15821 kWh
